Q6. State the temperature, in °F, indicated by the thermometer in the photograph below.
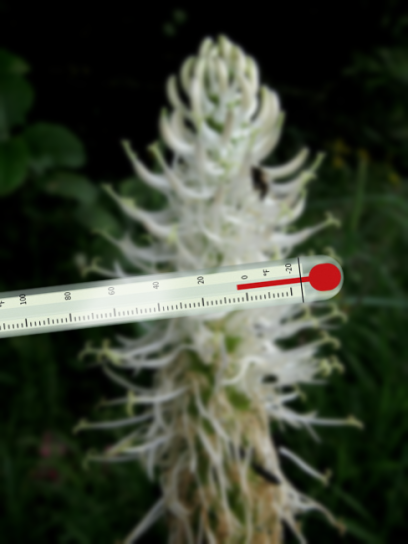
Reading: 4 °F
